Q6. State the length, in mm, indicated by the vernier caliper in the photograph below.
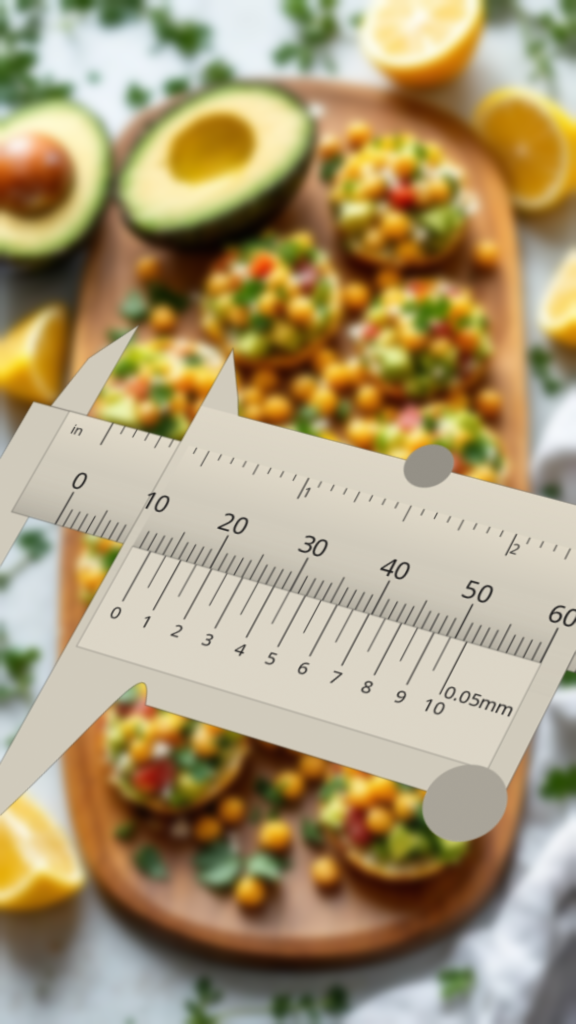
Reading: 12.4 mm
